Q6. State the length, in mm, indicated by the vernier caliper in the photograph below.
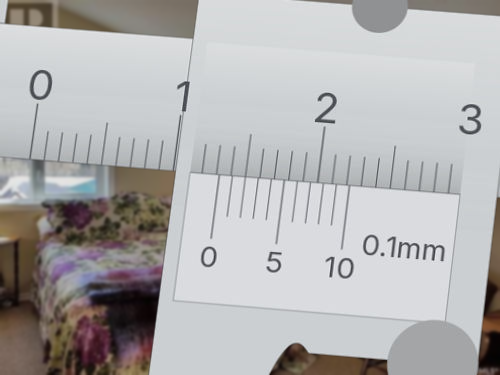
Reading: 13.2 mm
